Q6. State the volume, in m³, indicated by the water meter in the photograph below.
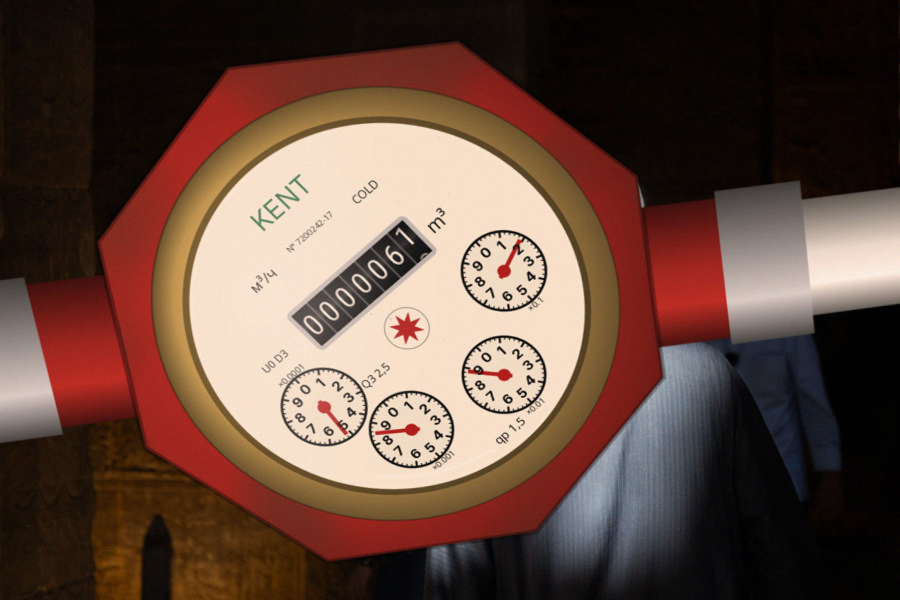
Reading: 61.1885 m³
